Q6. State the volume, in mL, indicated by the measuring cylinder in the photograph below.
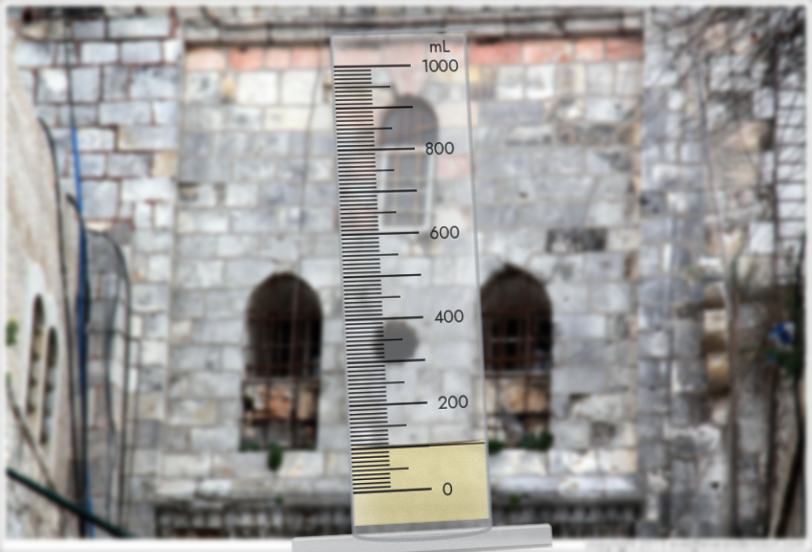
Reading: 100 mL
